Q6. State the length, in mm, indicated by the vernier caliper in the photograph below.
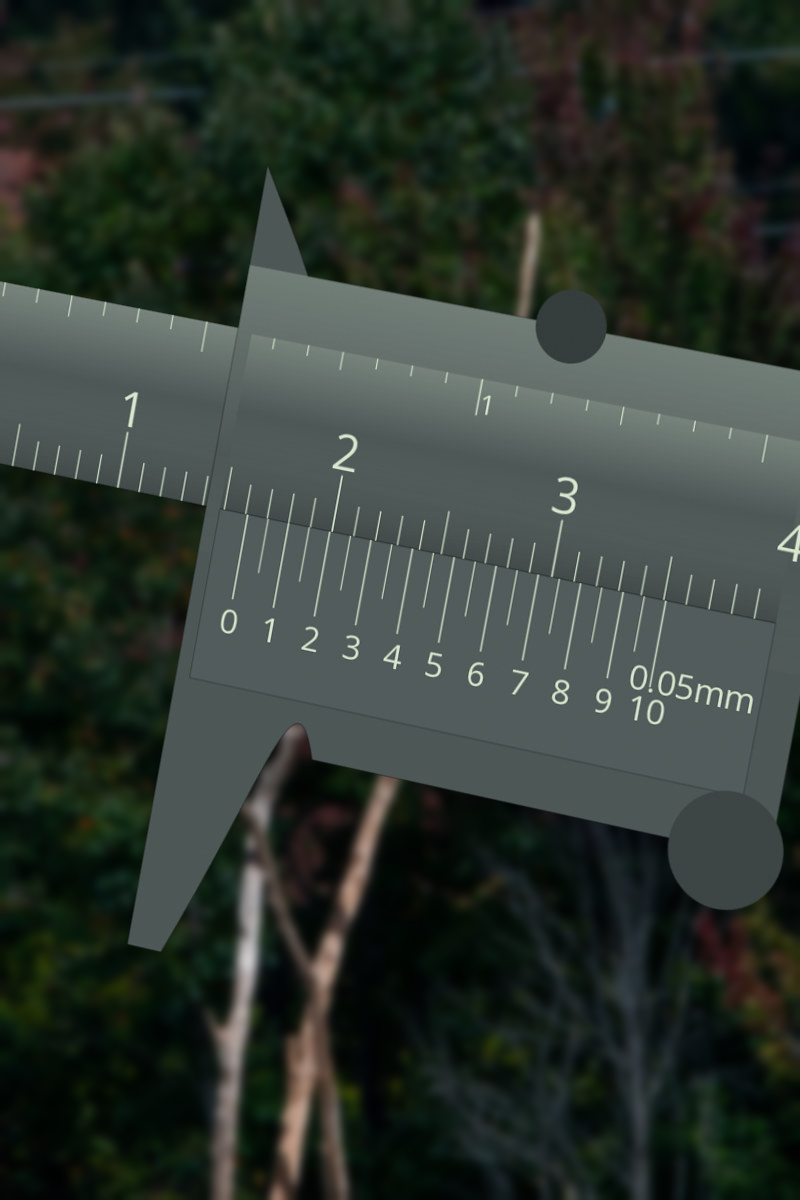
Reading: 16.1 mm
